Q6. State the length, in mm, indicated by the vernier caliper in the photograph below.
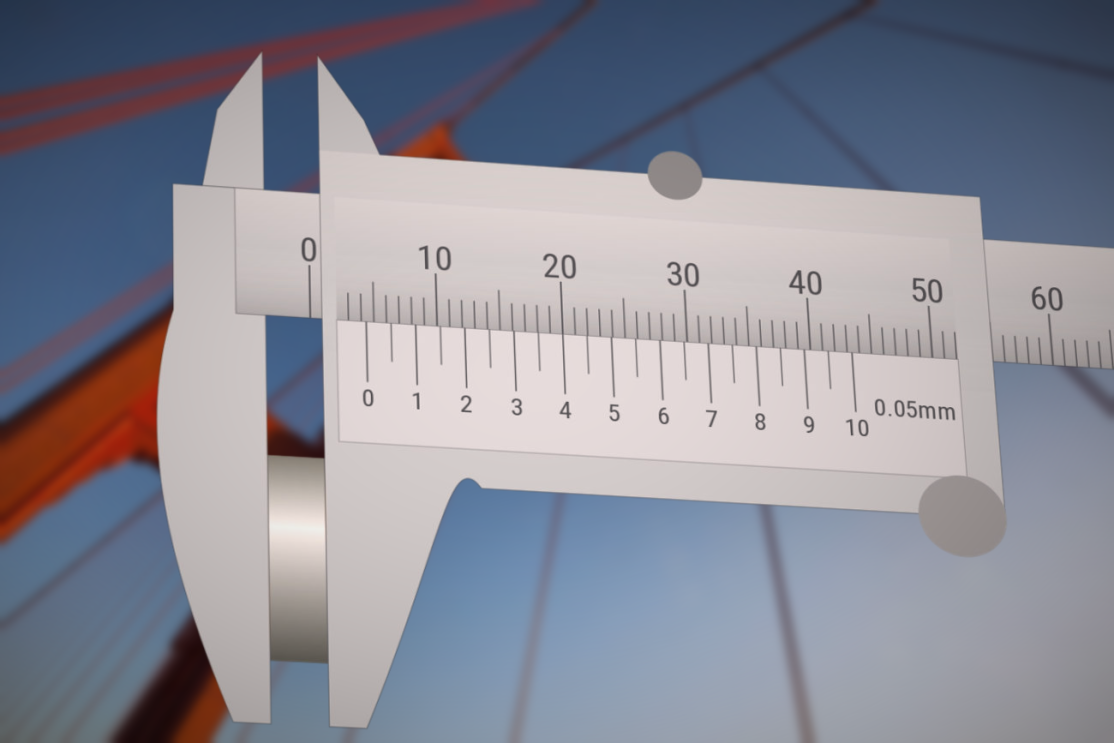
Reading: 4.4 mm
